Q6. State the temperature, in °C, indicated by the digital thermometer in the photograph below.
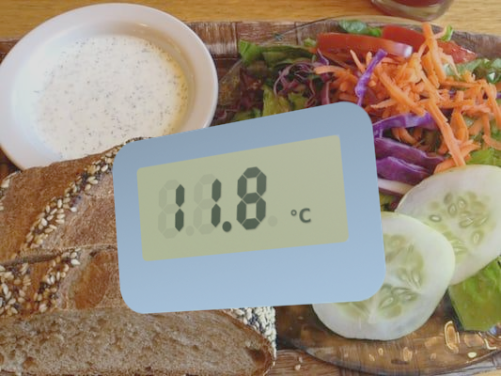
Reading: 11.8 °C
